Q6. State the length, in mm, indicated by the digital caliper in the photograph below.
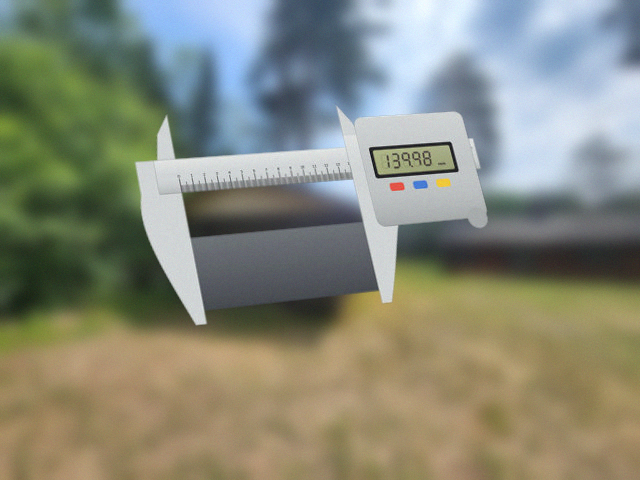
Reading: 139.98 mm
